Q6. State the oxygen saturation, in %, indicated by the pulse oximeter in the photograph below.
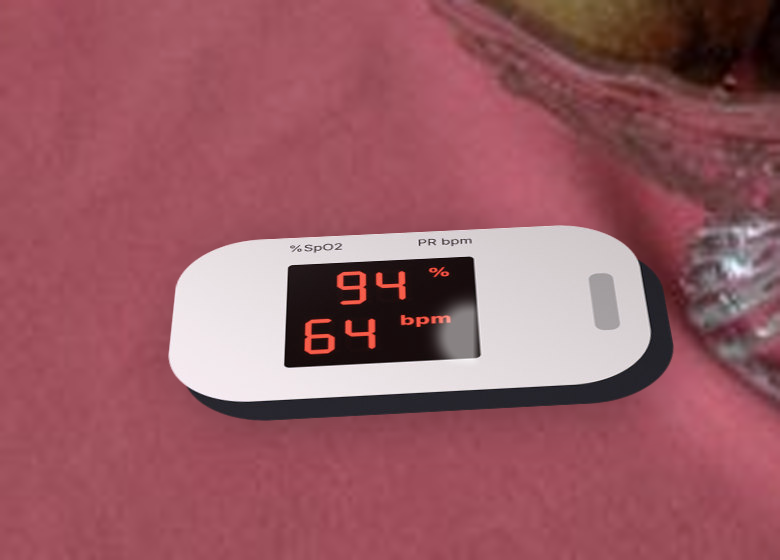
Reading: 94 %
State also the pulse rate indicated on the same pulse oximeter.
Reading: 64 bpm
